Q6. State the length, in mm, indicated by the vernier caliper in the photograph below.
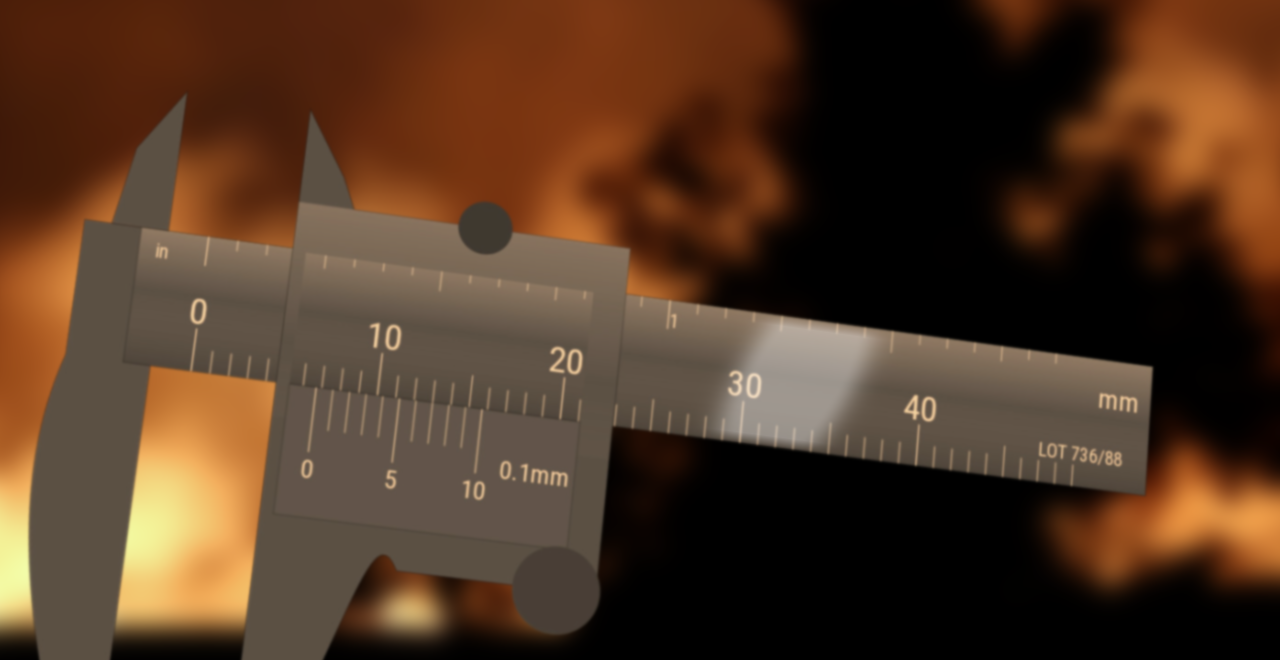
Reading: 6.7 mm
